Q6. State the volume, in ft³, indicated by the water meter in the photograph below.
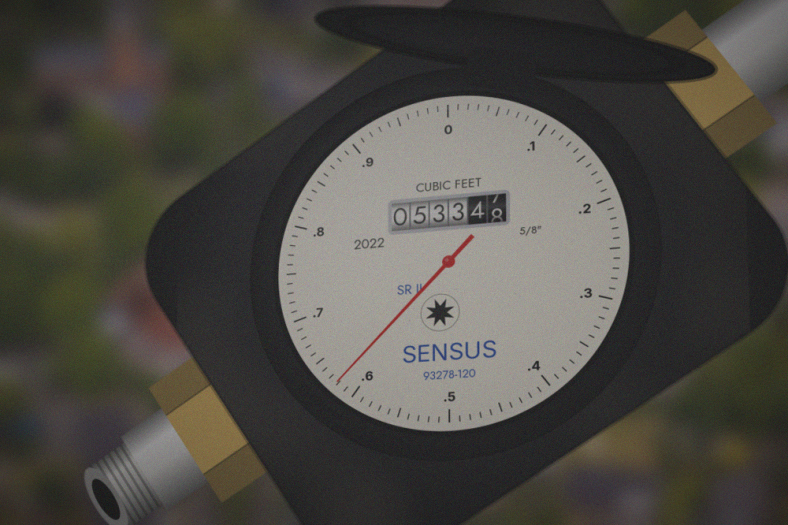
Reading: 53347.62 ft³
